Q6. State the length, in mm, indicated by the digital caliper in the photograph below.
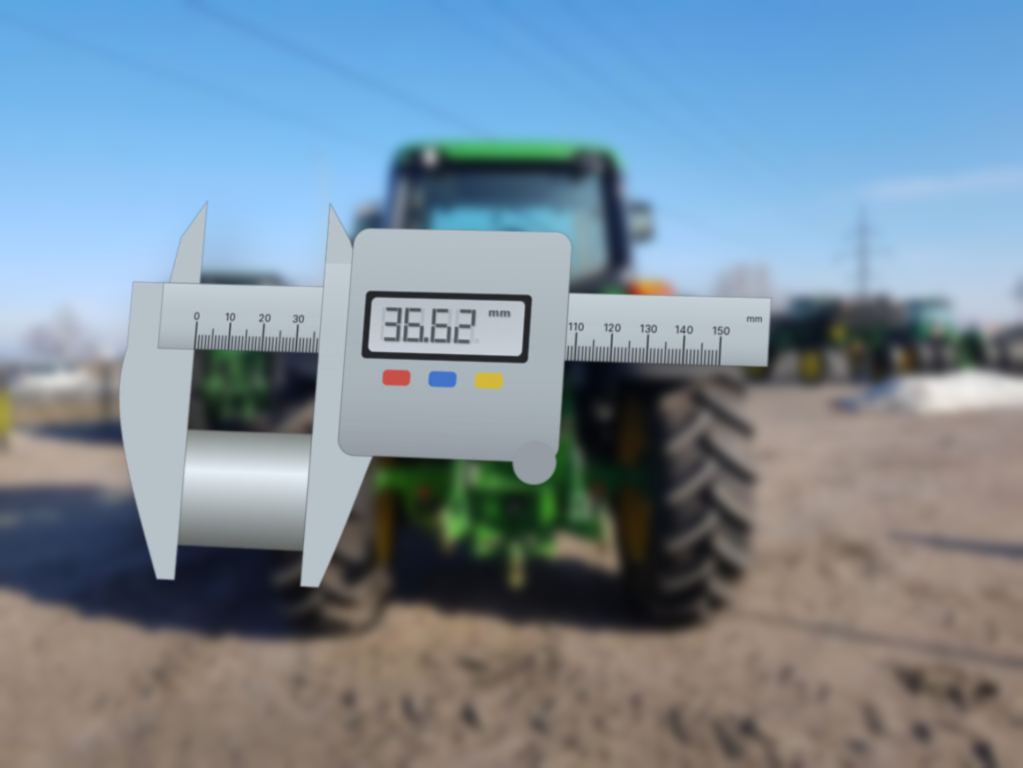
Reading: 36.62 mm
